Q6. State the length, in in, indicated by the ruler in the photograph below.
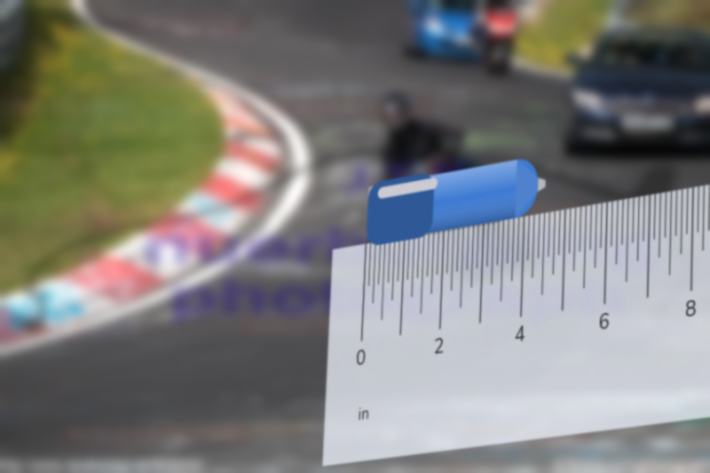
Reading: 4.5 in
